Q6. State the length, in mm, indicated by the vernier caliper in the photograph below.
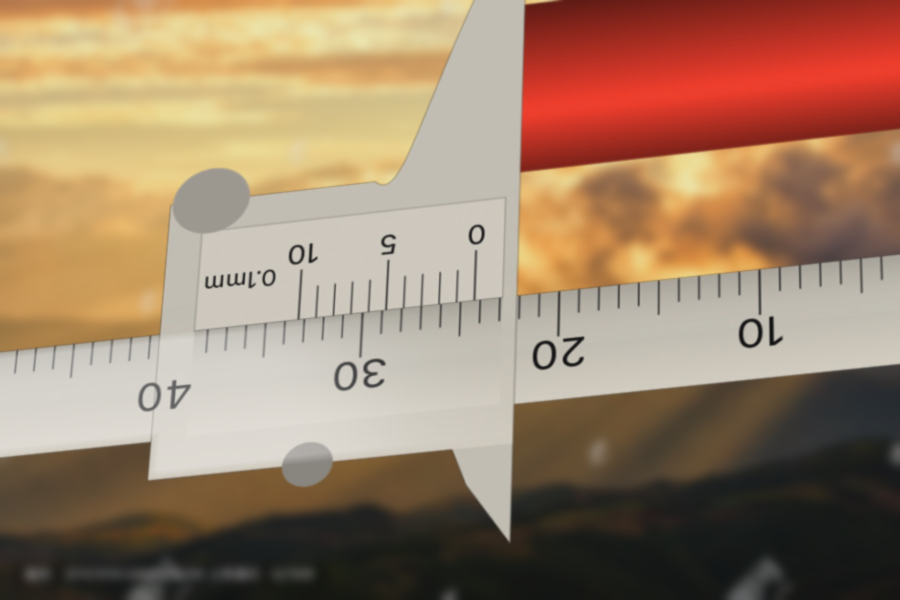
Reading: 24.3 mm
